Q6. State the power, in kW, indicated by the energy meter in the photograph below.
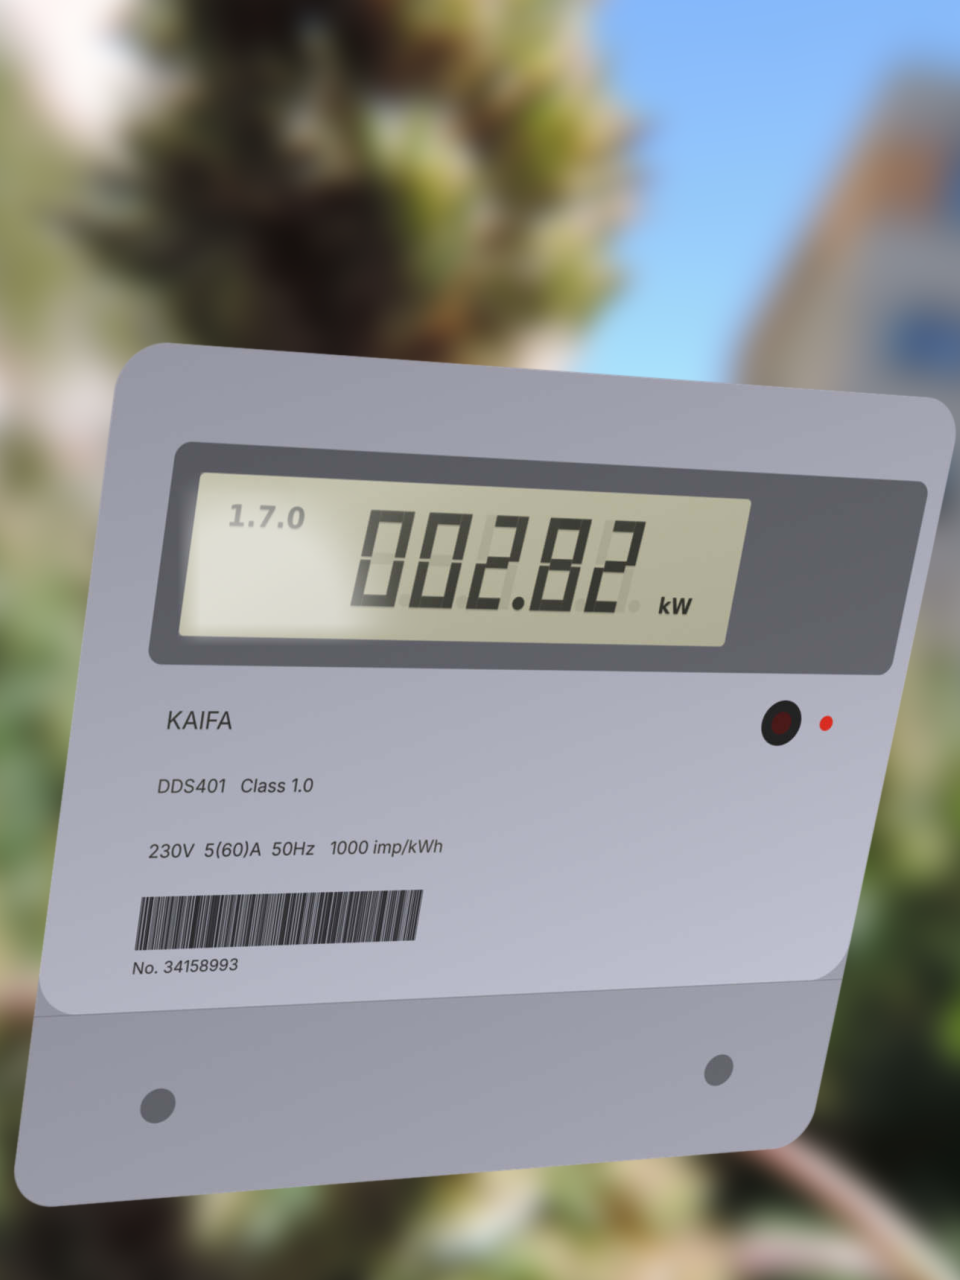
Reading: 2.82 kW
